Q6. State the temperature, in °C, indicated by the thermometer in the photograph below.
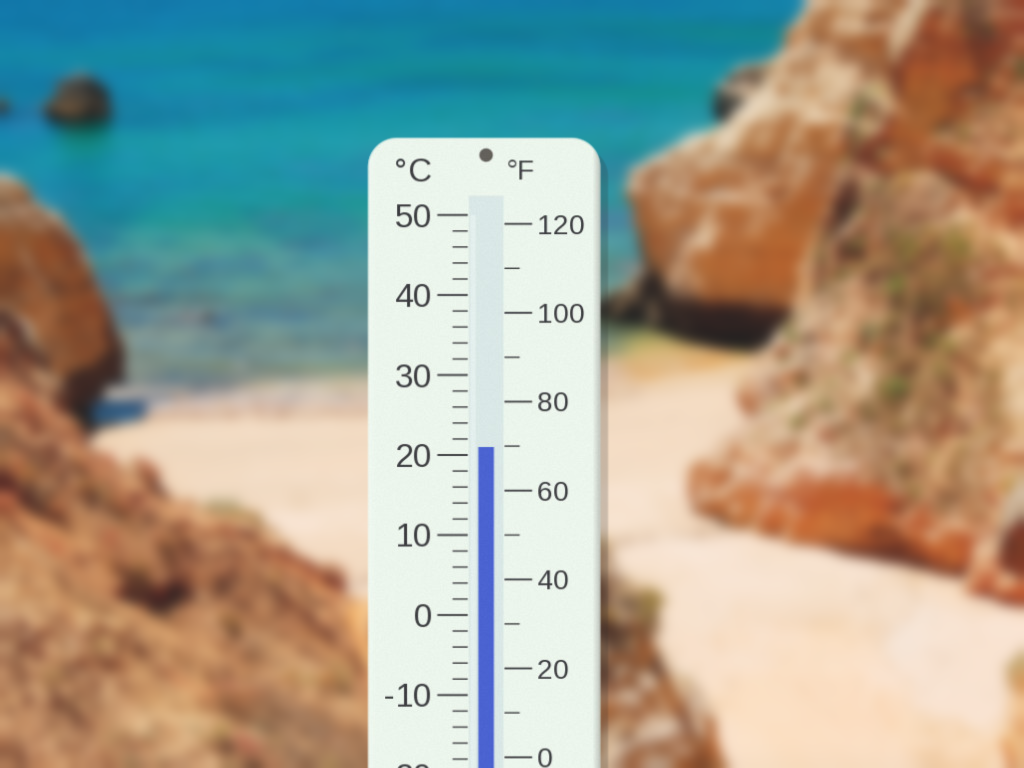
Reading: 21 °C
